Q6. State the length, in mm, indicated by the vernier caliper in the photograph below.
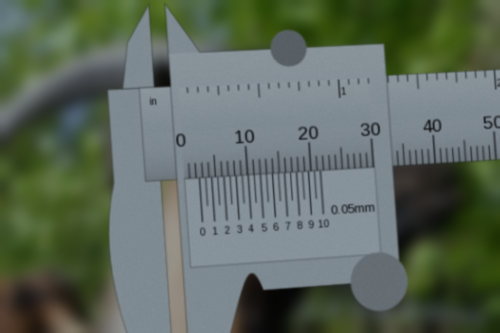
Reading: 2.5 mm
